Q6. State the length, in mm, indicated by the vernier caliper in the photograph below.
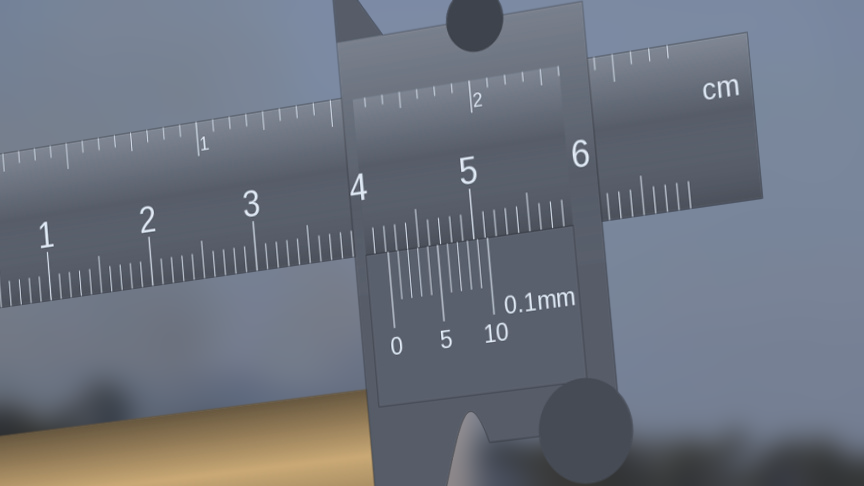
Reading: 42.2 mm
